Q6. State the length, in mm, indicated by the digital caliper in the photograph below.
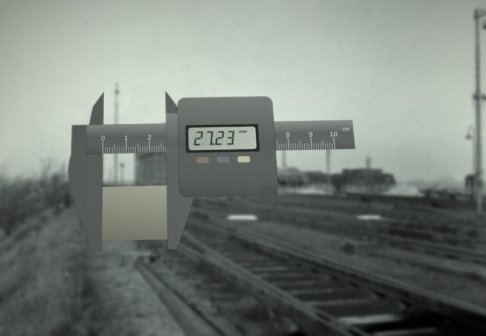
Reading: 27.23 mm
